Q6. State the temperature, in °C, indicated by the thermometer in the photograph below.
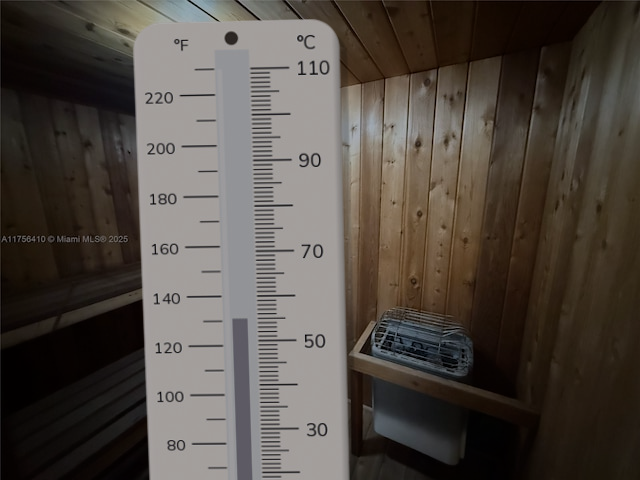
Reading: 55 °C
